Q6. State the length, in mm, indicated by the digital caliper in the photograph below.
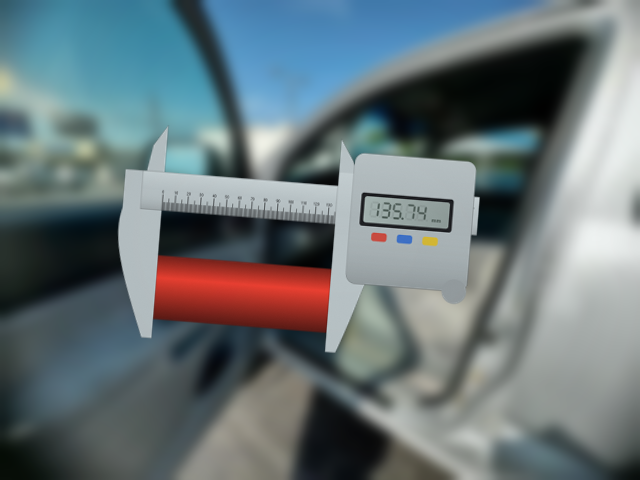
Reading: 135.74 mm
